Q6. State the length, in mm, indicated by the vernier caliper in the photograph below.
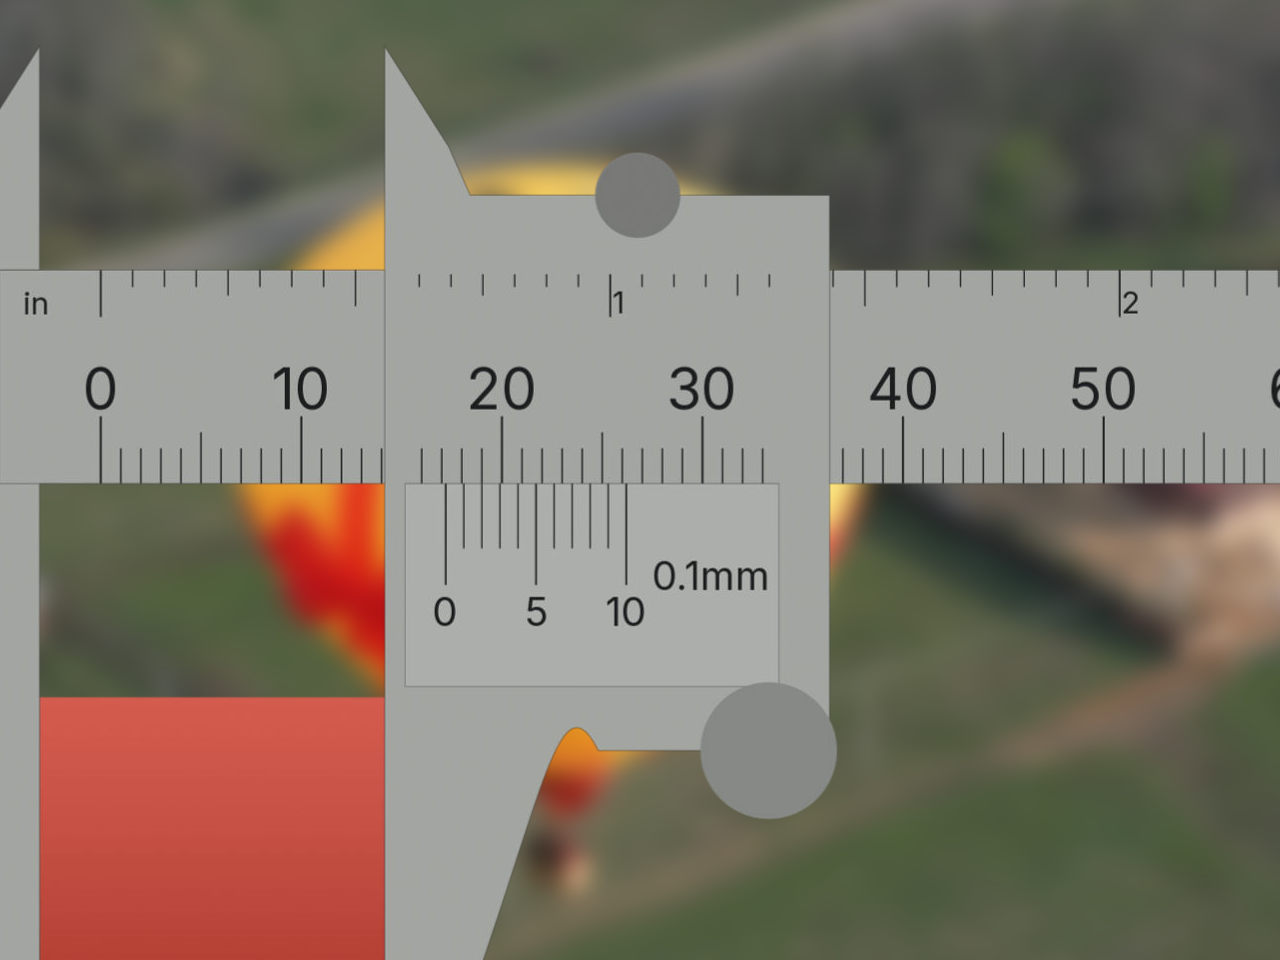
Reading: 17.2 mm
